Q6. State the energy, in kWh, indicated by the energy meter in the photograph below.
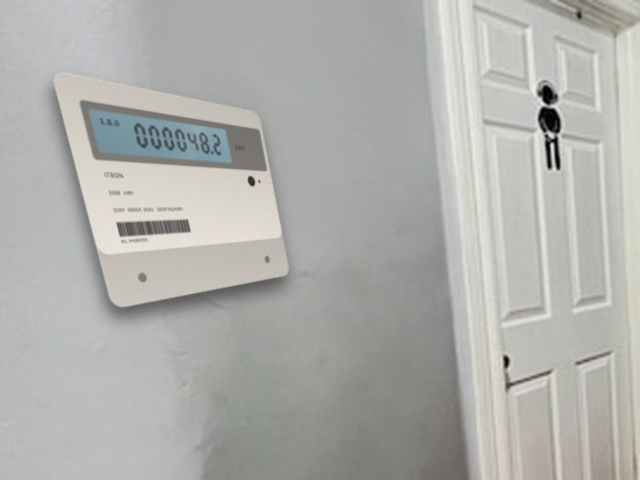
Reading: 48.2 kWh
